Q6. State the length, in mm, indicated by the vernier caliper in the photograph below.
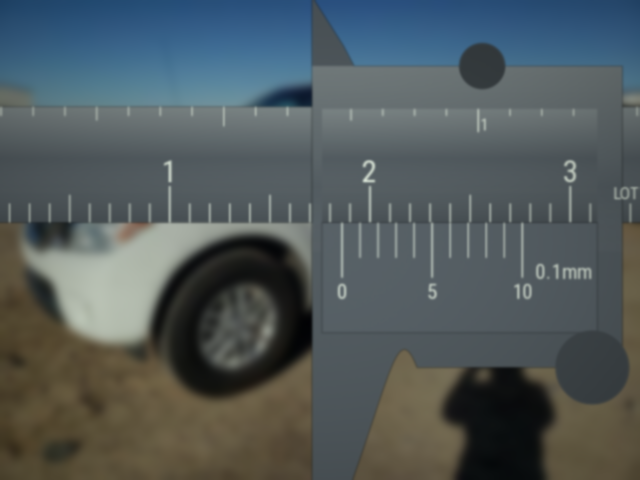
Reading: 18.6 mm
